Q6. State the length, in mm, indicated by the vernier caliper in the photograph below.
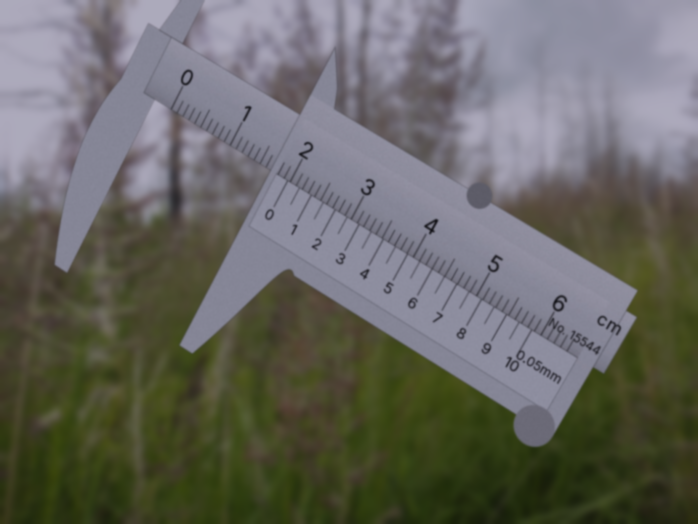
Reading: 19.6 mm
